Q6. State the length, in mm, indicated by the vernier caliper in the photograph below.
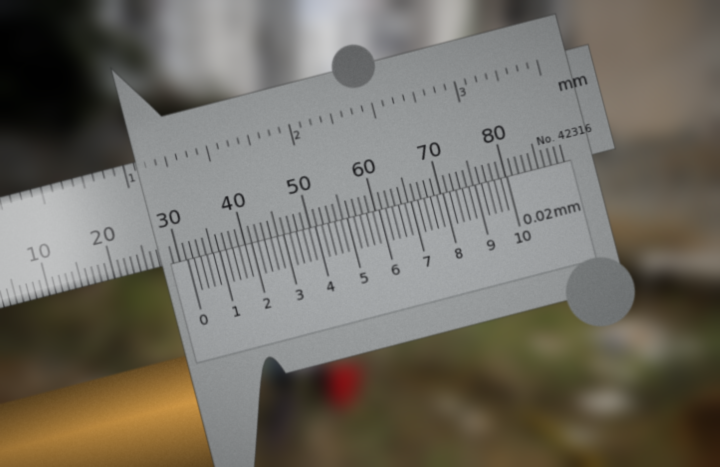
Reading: 31.2 mm
